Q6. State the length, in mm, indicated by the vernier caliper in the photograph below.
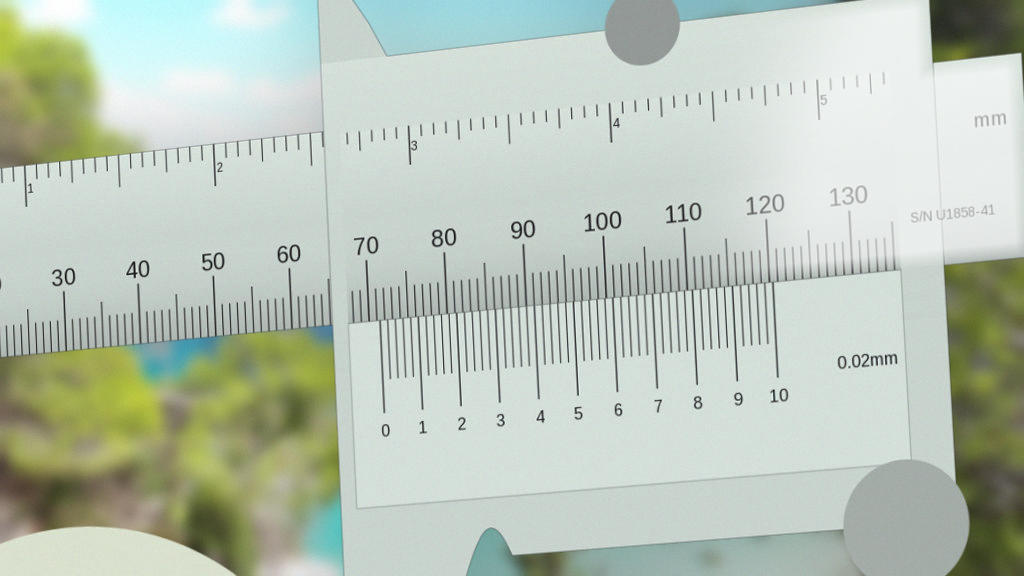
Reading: 71.4 mm
